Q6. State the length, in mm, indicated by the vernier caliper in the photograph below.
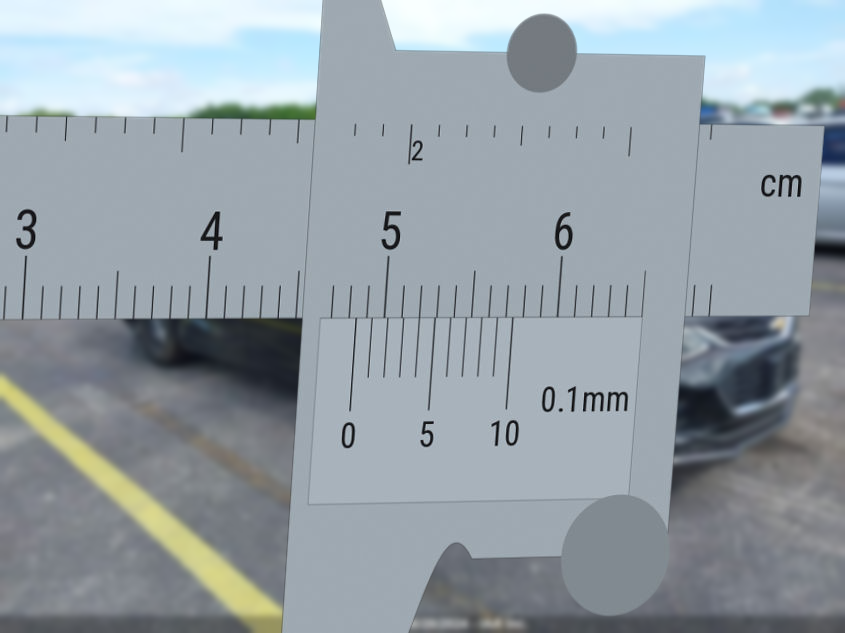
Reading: 48.4 mm
